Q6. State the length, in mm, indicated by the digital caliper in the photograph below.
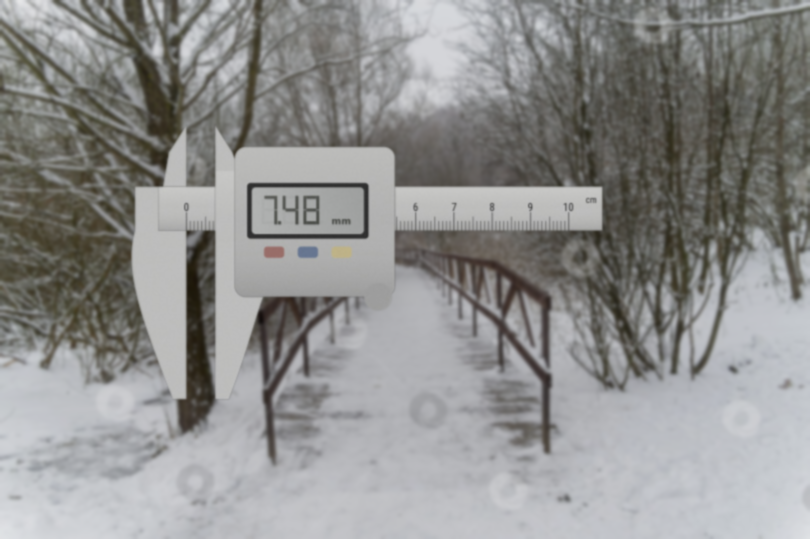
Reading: 7.48 mm
